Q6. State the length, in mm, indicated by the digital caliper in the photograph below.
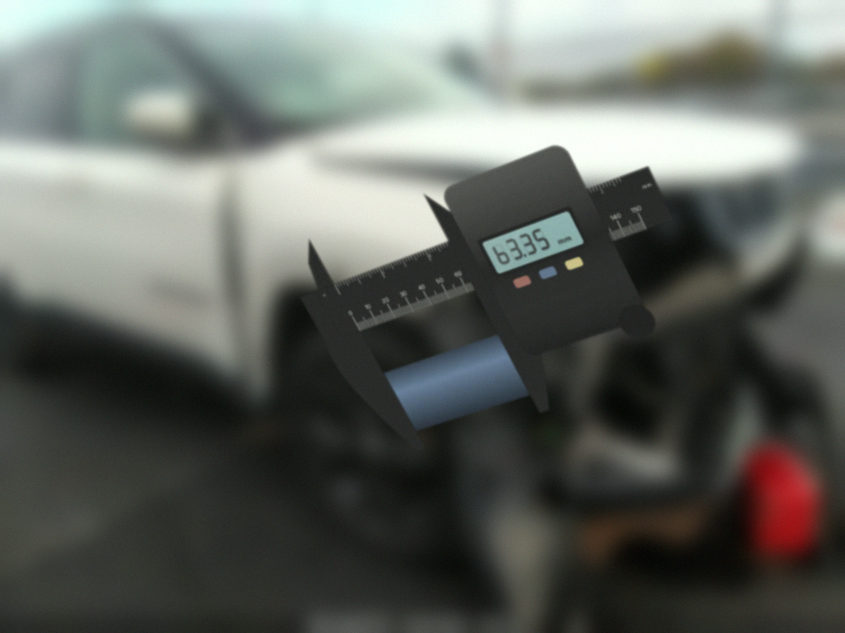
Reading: 63.35 mm
